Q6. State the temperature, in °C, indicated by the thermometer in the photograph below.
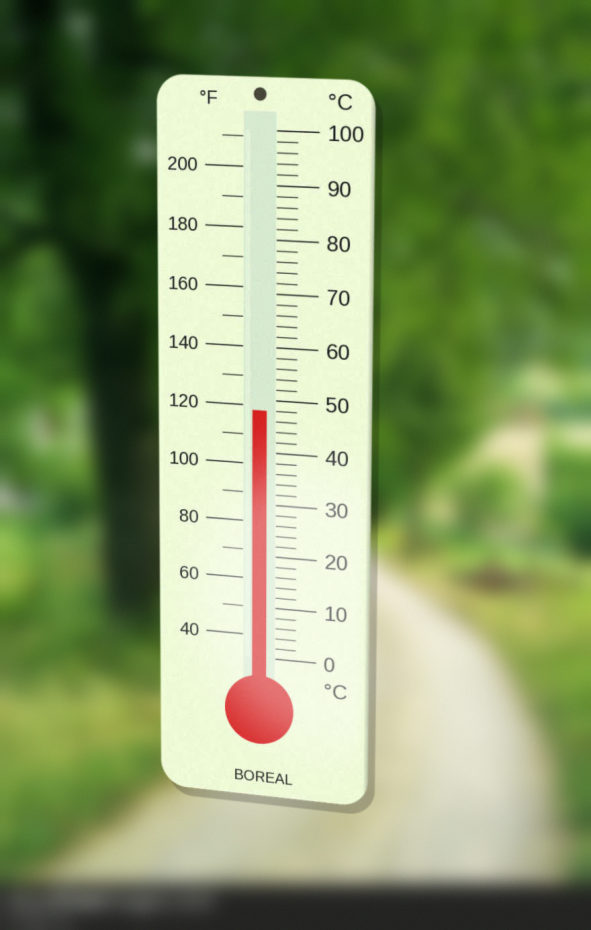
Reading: 48 °C
